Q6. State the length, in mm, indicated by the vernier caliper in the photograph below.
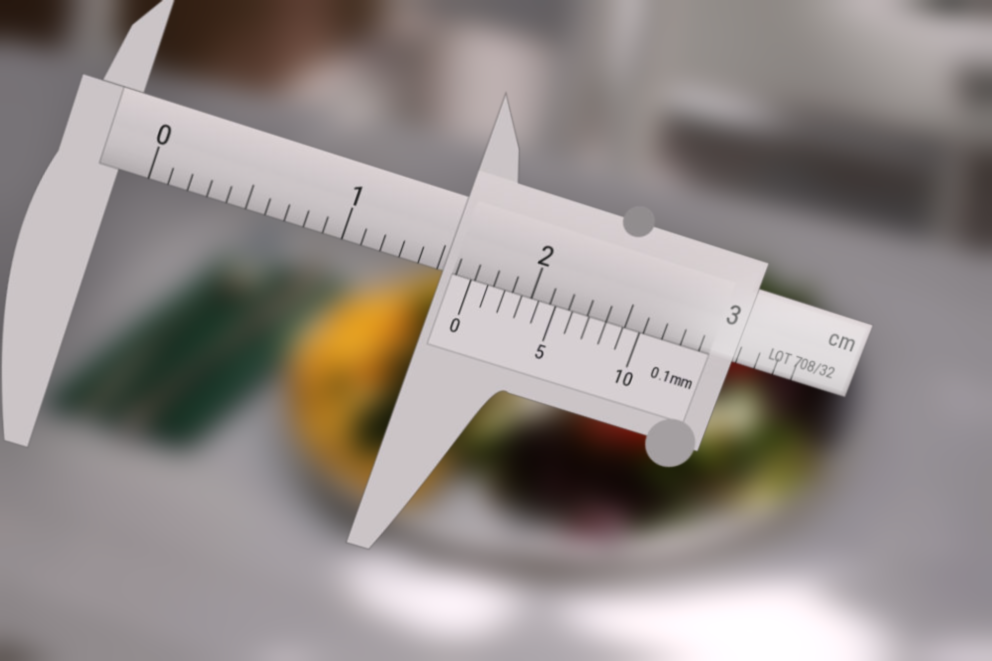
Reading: 16.8 mm
